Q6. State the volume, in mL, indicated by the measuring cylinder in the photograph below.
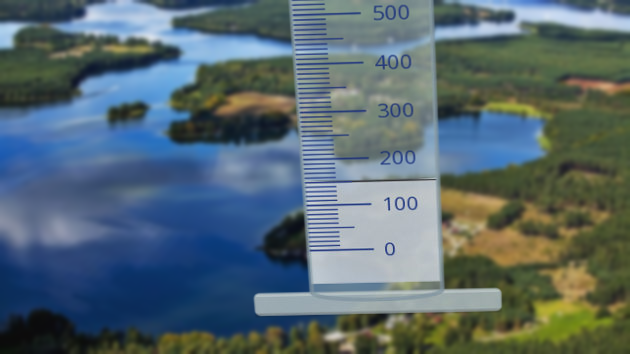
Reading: 150 mL
